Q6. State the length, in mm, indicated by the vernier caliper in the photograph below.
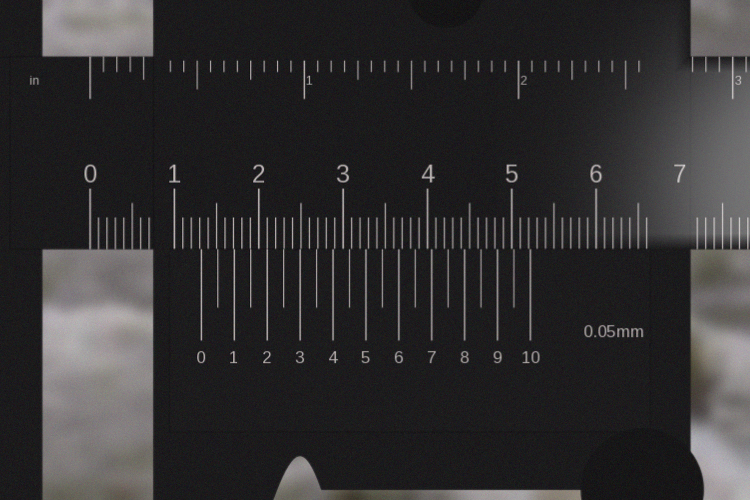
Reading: 13.2 mm
